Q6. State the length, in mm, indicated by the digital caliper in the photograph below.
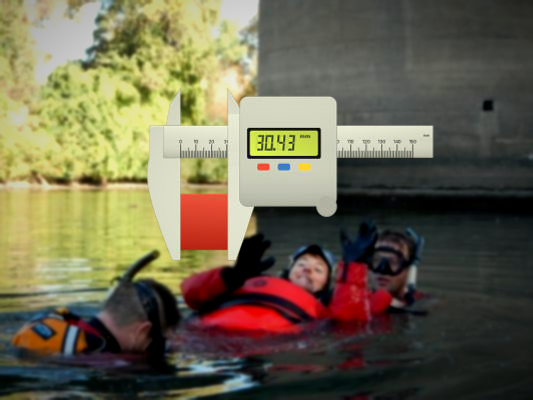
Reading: 30.43 mm
